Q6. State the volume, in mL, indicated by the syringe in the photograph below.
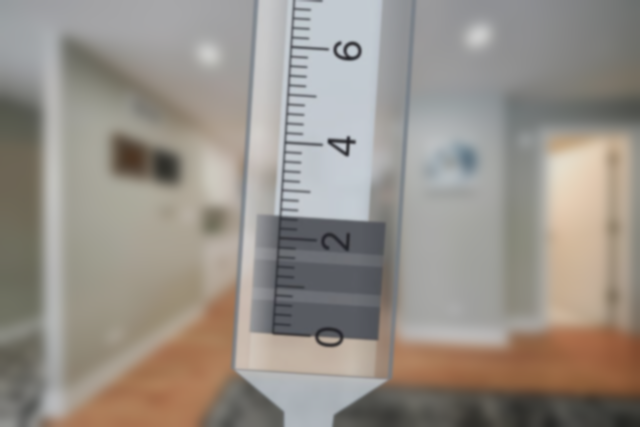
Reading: 0 mL
